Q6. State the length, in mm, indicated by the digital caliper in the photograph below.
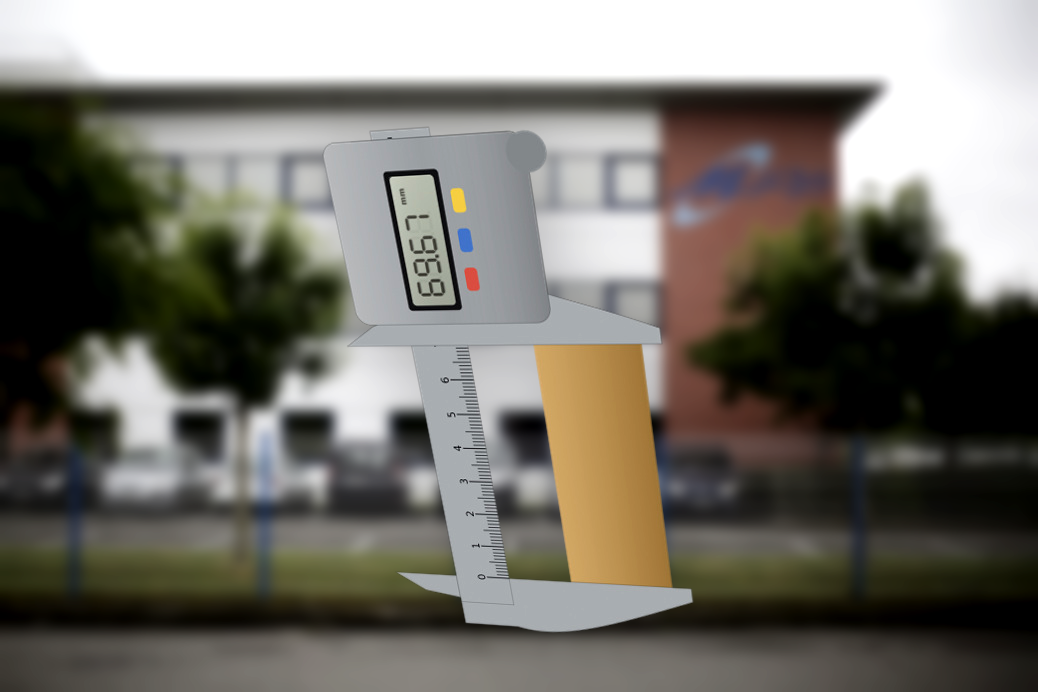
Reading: 69.67 mm
